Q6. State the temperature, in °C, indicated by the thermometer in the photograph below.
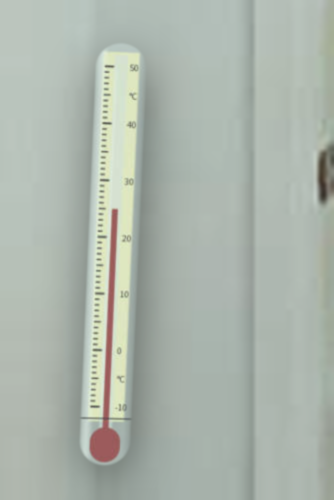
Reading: 25 °C
